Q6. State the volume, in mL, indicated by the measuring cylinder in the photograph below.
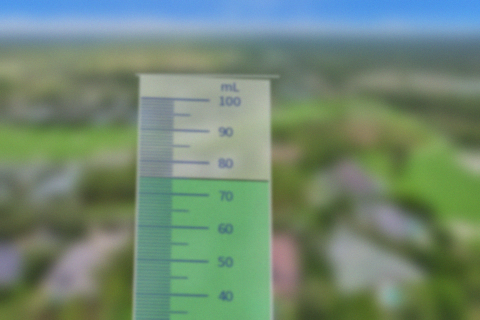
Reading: 75 mL
